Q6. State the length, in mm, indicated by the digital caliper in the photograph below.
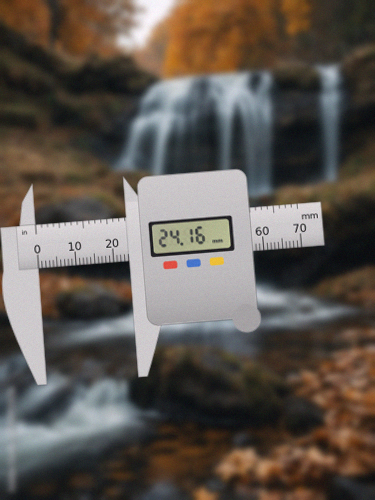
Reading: 24.16 mm
